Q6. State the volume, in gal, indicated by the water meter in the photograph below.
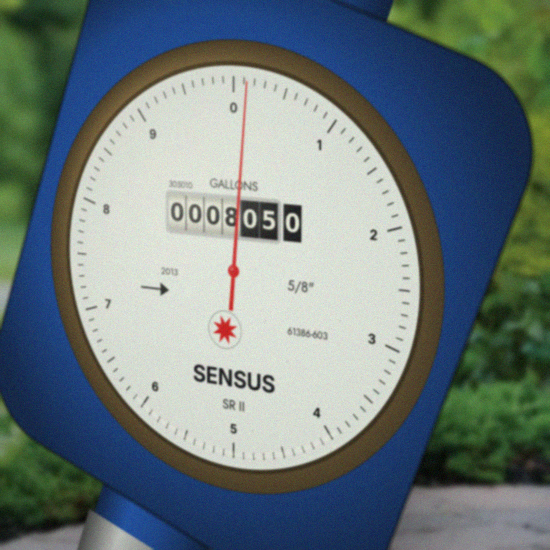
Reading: 8050.1 gal
